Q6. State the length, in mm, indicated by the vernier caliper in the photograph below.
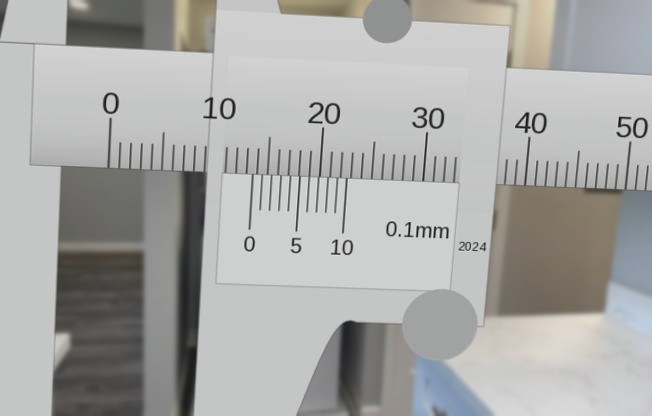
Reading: 13.6 mm
